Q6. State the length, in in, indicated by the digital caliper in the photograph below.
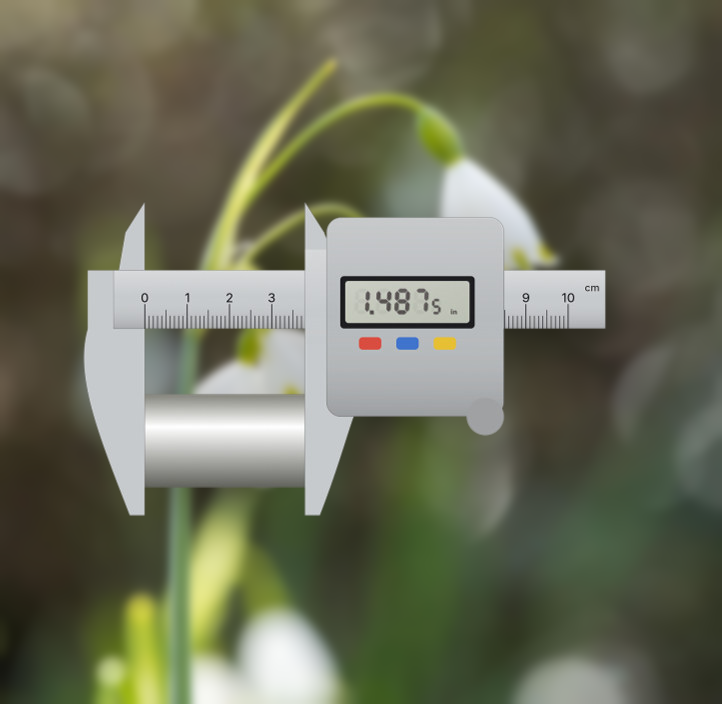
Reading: 1.4875 in
